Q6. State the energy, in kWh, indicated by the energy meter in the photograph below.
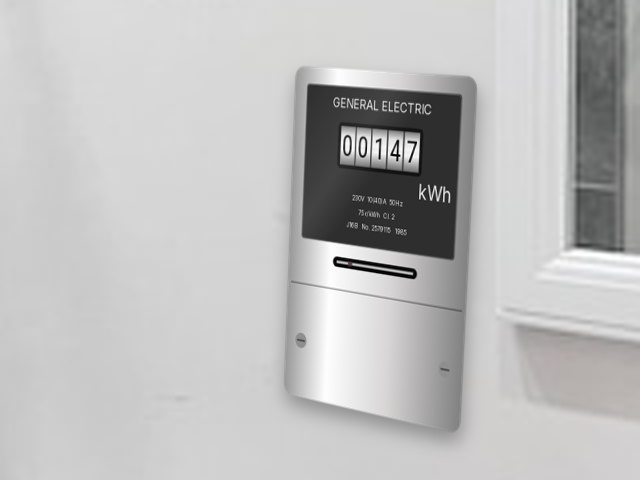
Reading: 147 kWh
